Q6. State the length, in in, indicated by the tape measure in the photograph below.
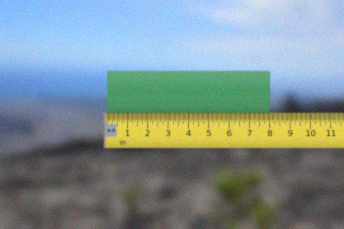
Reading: 8 in
